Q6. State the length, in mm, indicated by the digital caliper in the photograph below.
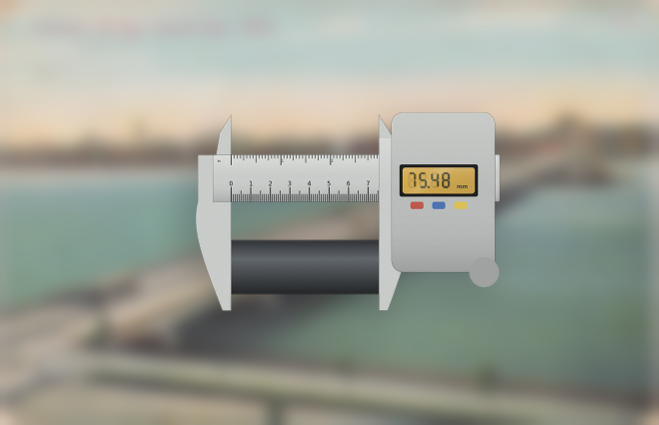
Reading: 75.48 mm
